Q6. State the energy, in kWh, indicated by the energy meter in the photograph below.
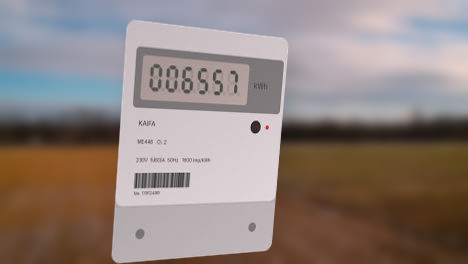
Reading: 6557 kWh
